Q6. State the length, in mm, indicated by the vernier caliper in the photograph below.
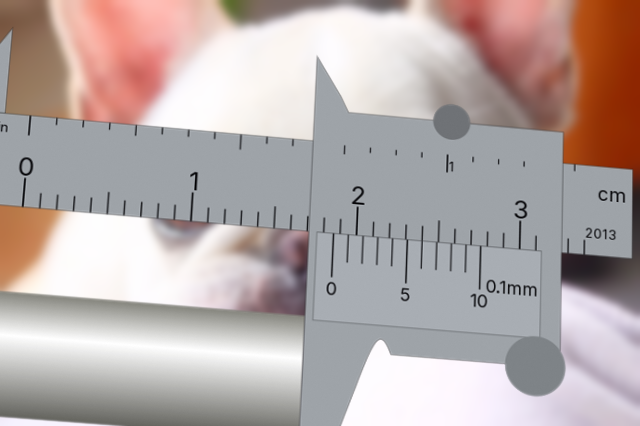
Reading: 18.6 mm
